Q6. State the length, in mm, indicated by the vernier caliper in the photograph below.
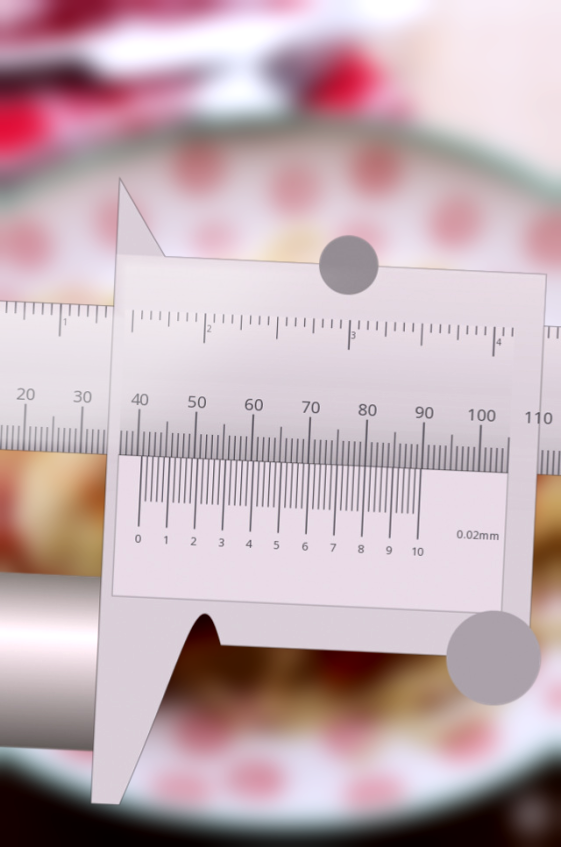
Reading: 40.8 mm
